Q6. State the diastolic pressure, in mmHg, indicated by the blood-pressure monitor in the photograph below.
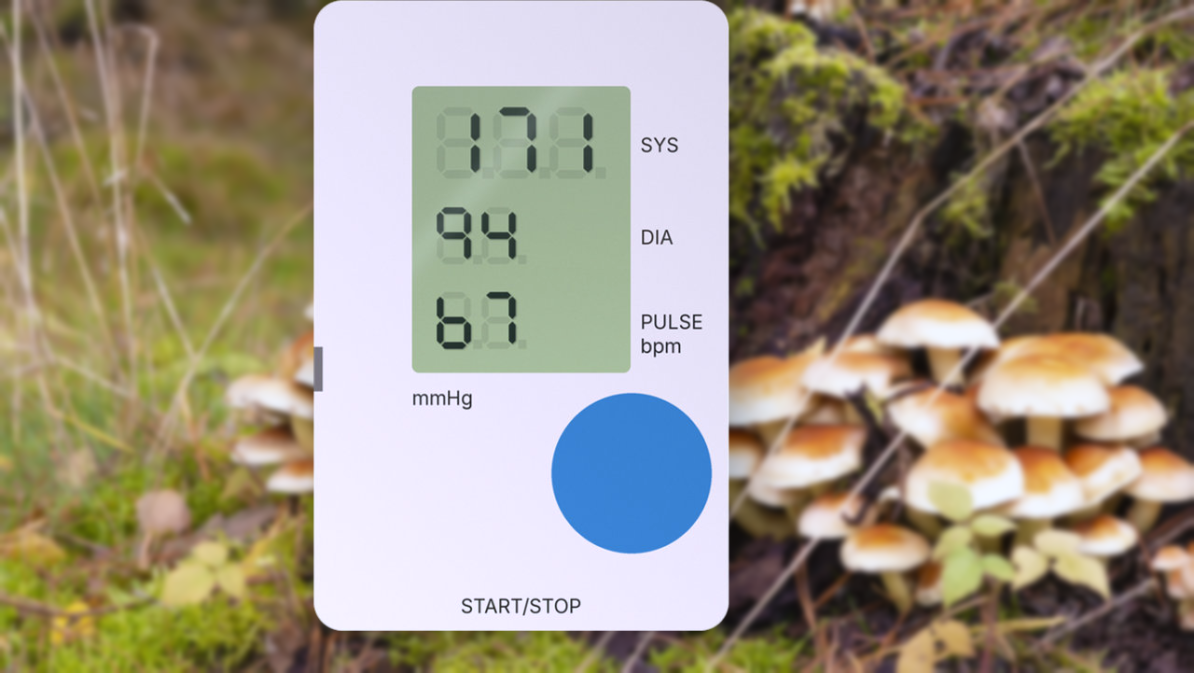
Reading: 94 mmHg
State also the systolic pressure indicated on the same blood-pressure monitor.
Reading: 171 mmHg
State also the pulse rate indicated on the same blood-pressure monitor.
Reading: 67 bpm
